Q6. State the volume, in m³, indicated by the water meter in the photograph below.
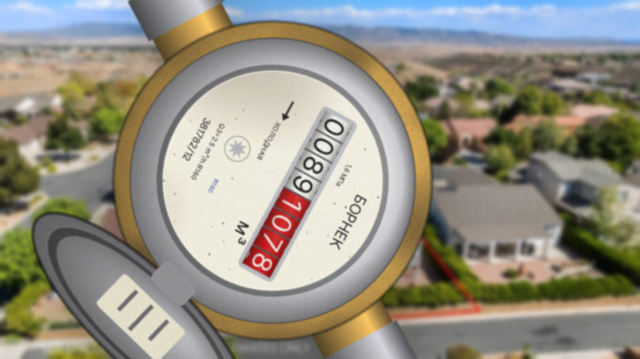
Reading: 89.1078 m³
